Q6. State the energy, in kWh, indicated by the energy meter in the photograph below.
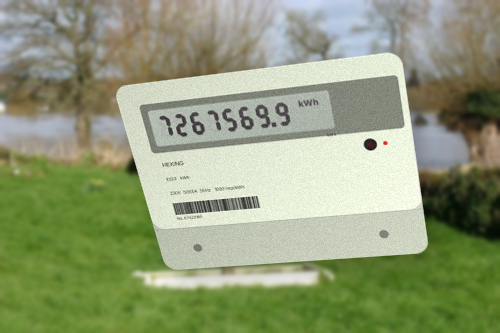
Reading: 7267569.9 kWh
